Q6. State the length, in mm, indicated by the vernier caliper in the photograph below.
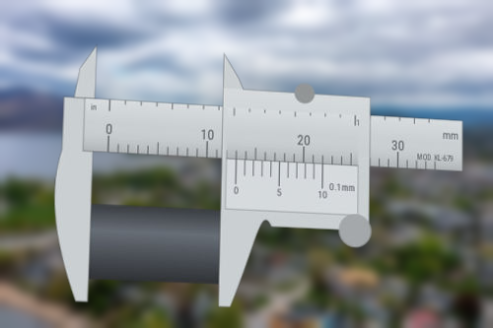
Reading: 13.0 mm
